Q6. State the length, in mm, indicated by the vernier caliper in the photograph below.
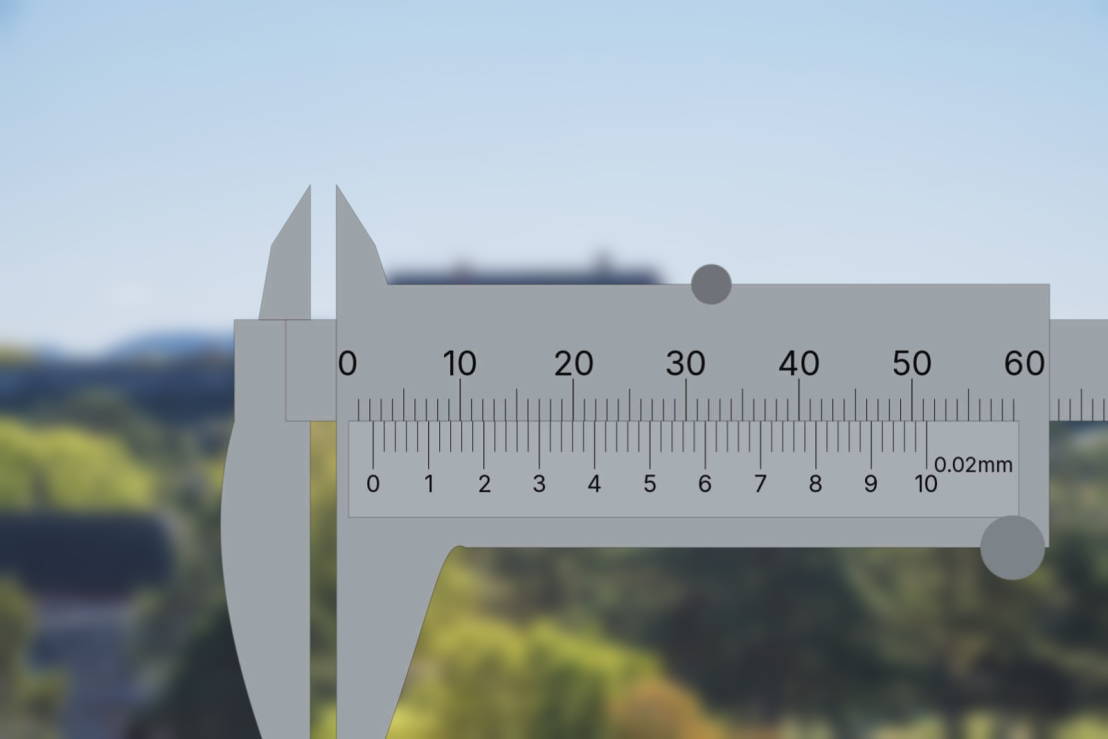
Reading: 2.3 mm
